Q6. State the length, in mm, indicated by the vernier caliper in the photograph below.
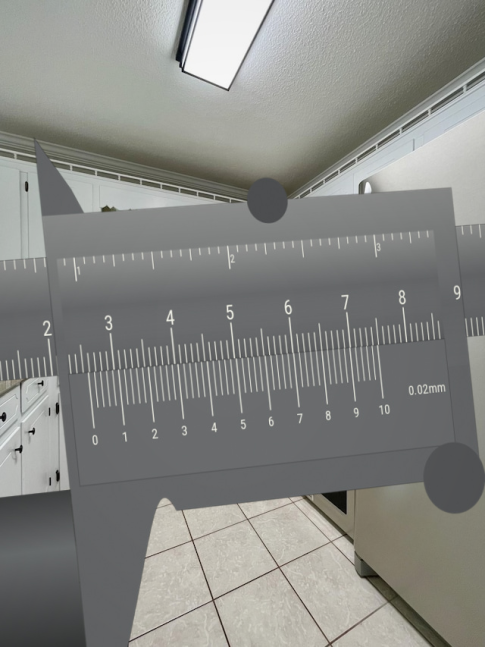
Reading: 25.8 mm
